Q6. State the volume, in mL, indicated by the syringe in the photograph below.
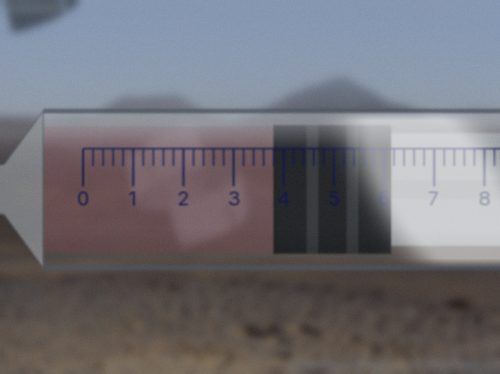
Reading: 3.8 mL
